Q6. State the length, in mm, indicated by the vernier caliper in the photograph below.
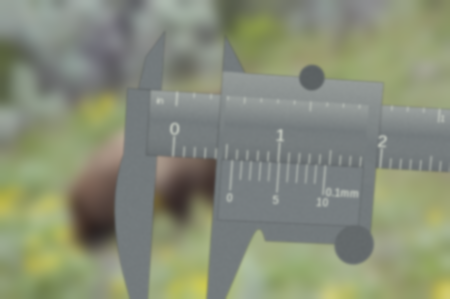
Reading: 5.6 mm
